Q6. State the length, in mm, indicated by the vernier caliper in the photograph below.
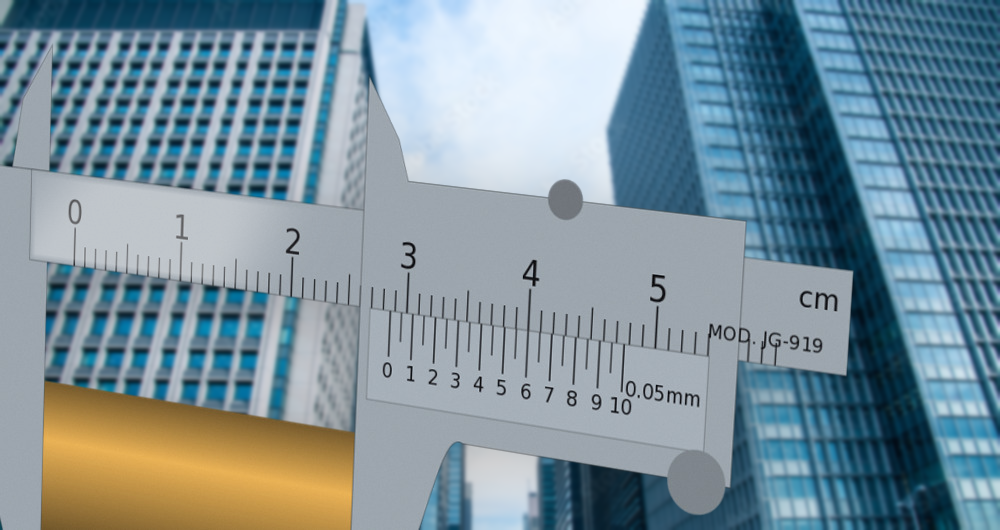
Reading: 28.6 mm
